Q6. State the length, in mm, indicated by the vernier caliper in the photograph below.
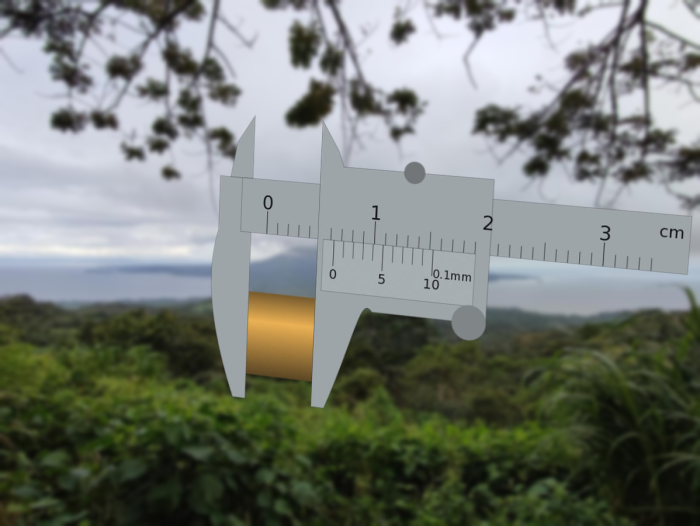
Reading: 6.3 mm
